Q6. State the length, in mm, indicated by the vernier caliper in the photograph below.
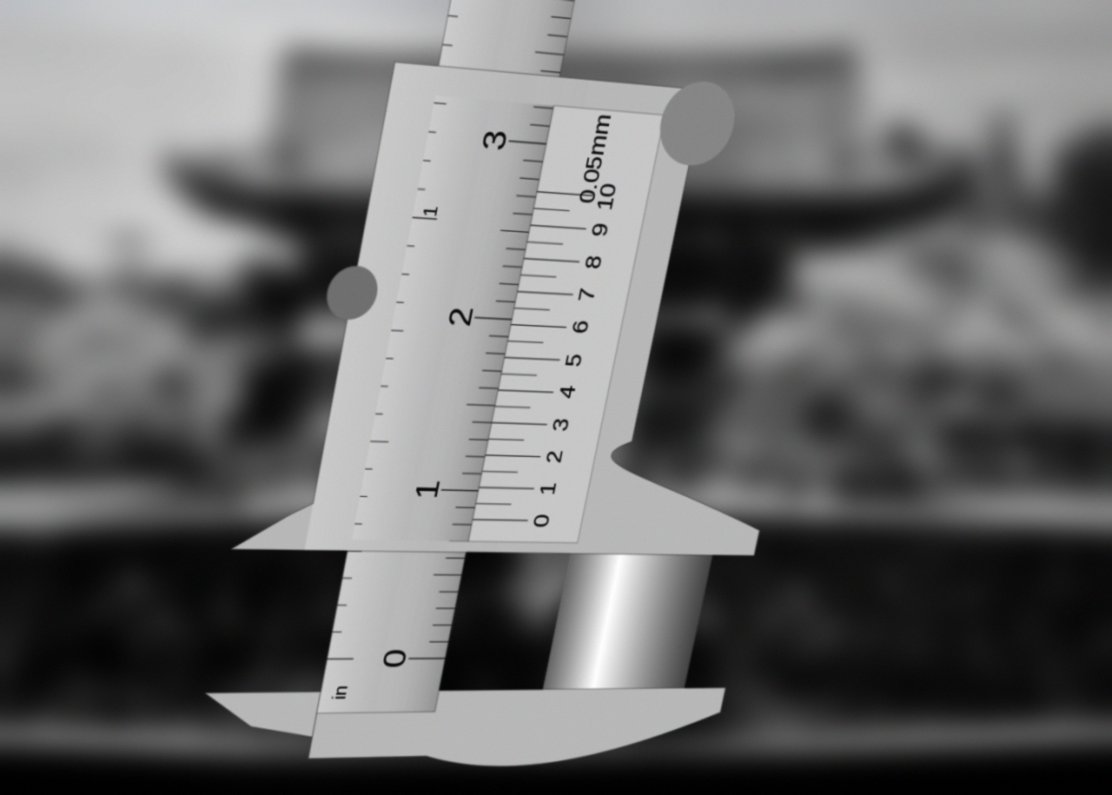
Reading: 8.3 mm
